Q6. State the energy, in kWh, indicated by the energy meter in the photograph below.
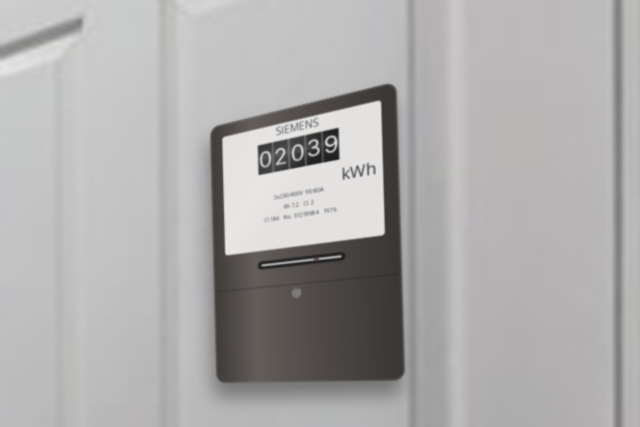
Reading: 2039 kWh
